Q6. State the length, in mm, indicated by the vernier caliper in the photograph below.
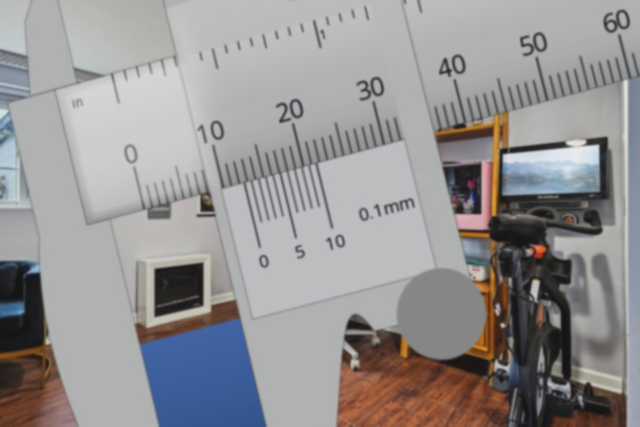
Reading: 12.6 mm
